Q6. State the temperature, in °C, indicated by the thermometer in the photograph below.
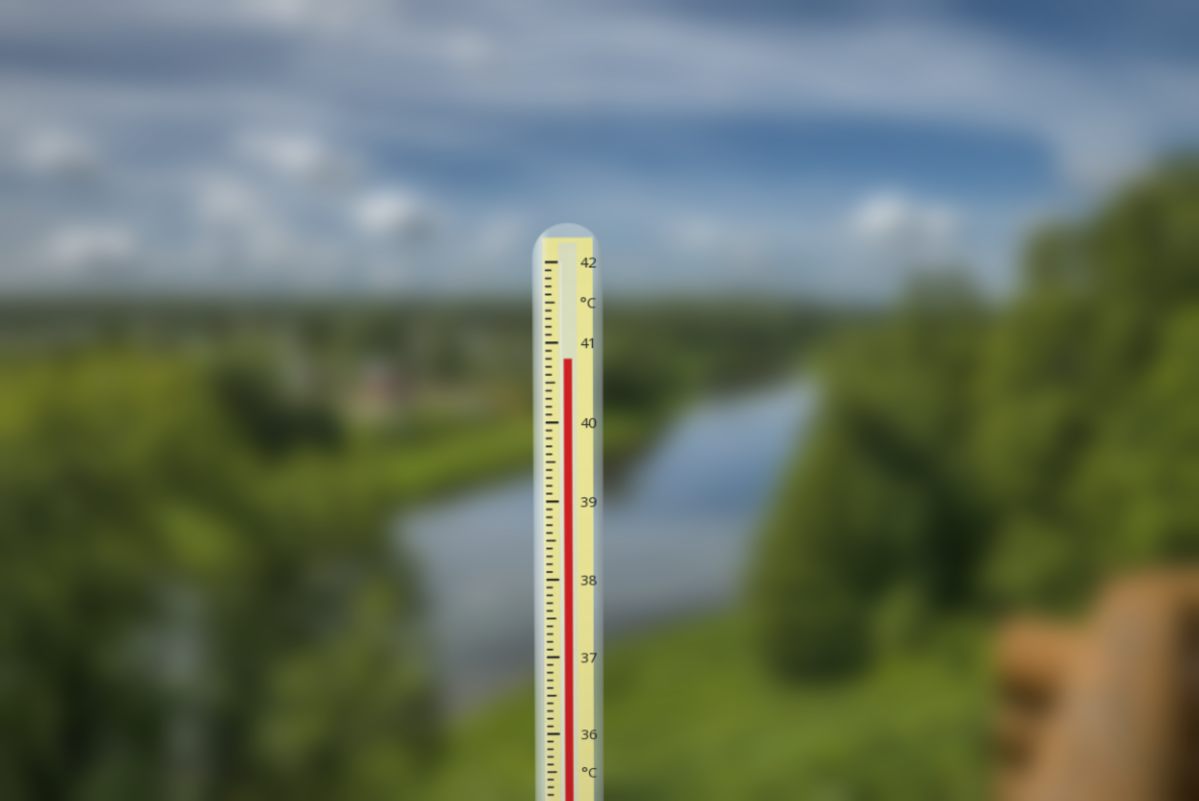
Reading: 40.8 °C
